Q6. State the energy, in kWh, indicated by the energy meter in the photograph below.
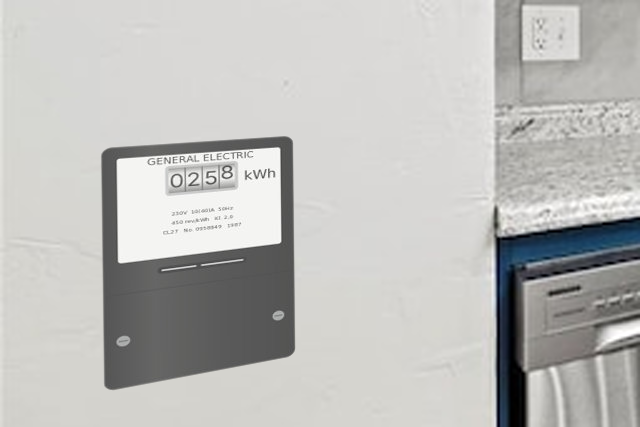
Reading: 258 kWh
